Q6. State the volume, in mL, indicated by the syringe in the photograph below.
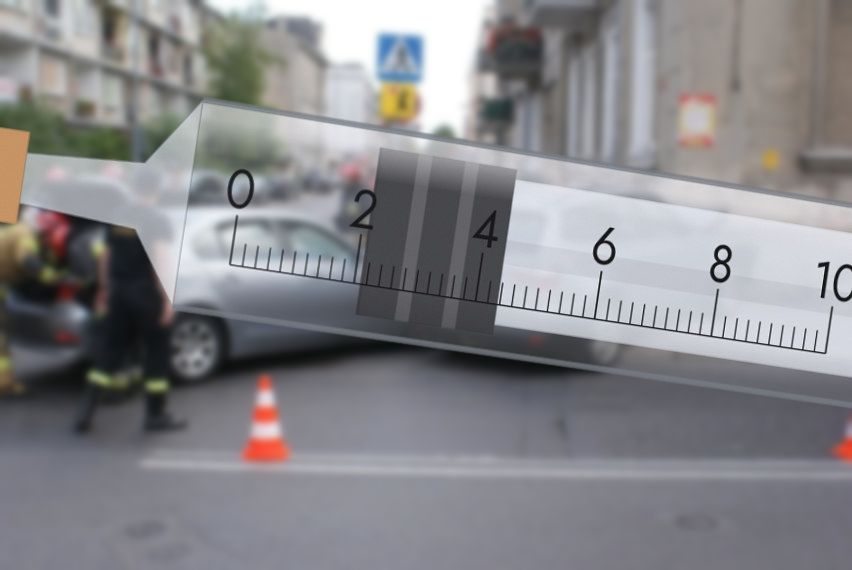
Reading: 2.1 mL
